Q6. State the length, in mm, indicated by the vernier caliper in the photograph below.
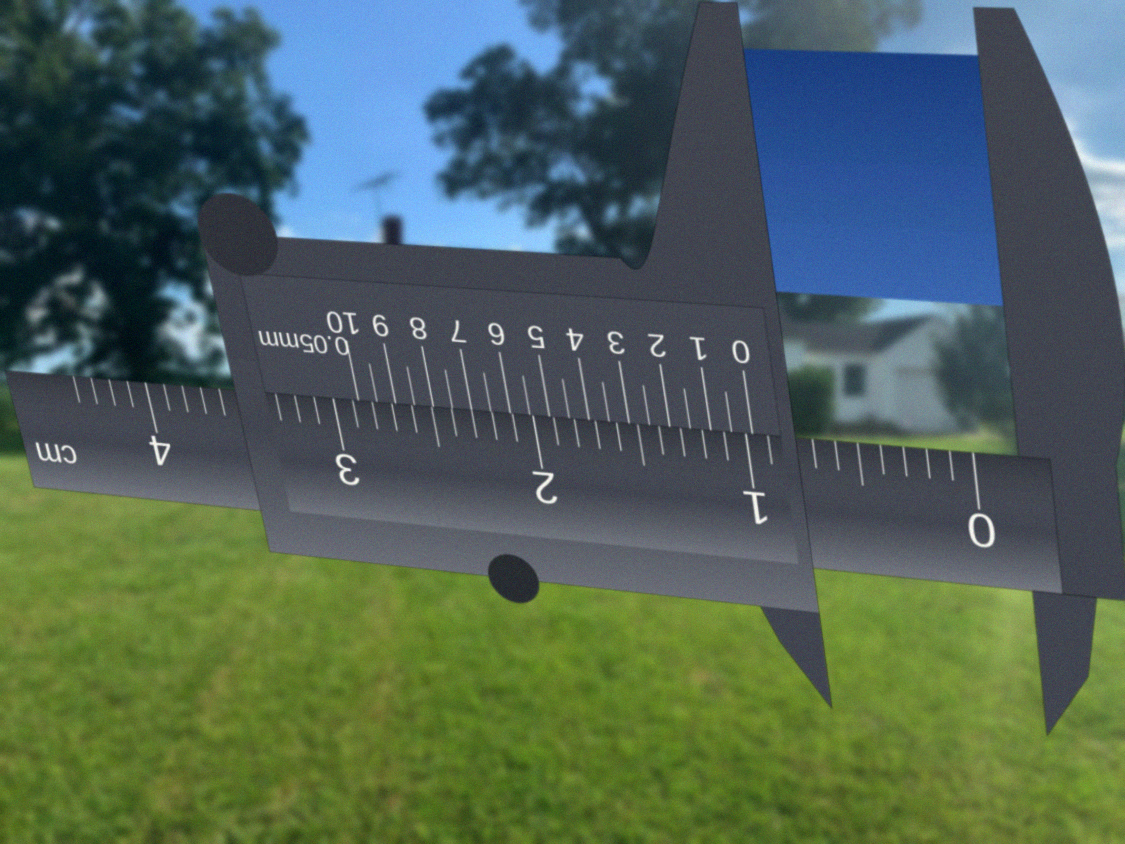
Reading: 9.7 mm
